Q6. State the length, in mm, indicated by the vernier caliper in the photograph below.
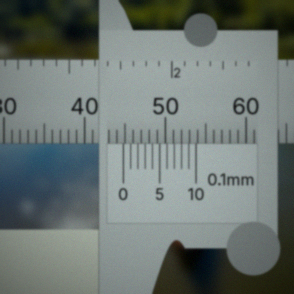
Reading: 44.8 mm
